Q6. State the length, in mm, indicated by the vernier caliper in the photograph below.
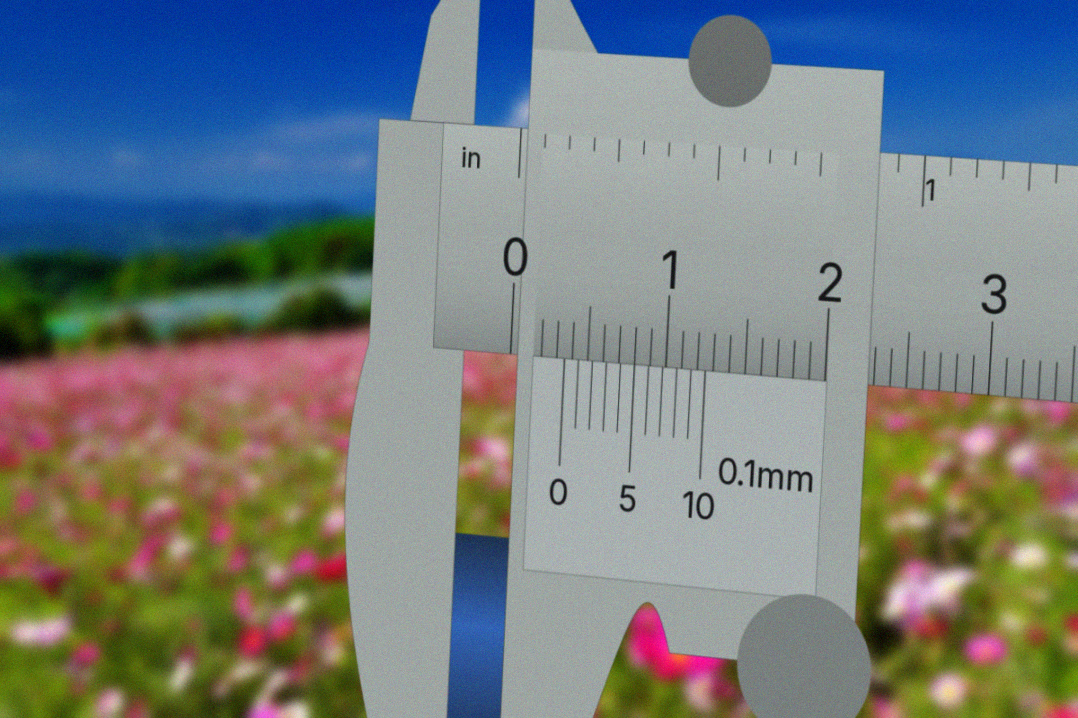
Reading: 3.5 mm
